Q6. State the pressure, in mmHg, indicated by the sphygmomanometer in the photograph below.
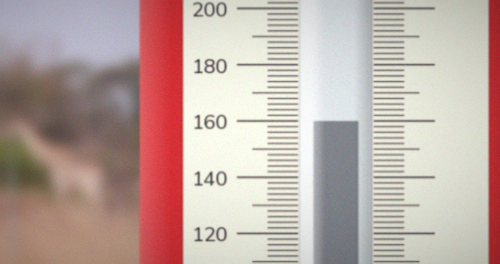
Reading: 160 mmHg
